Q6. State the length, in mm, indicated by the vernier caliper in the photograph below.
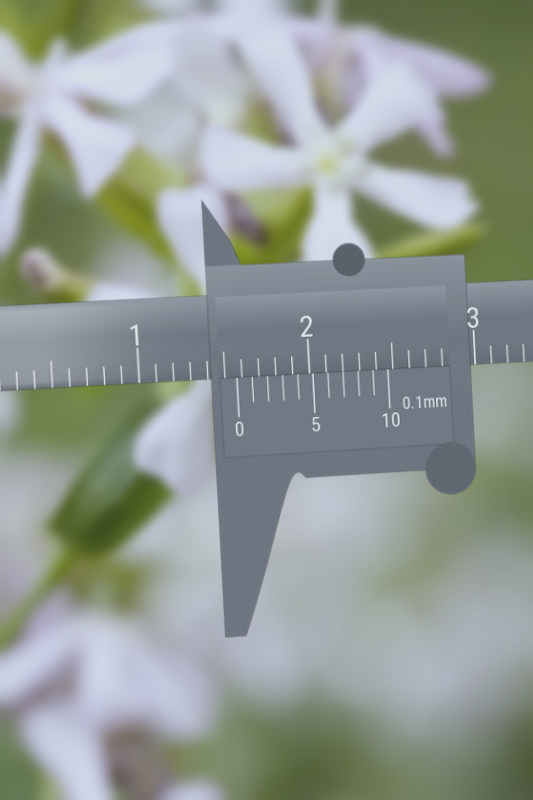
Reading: 15.7 mm
